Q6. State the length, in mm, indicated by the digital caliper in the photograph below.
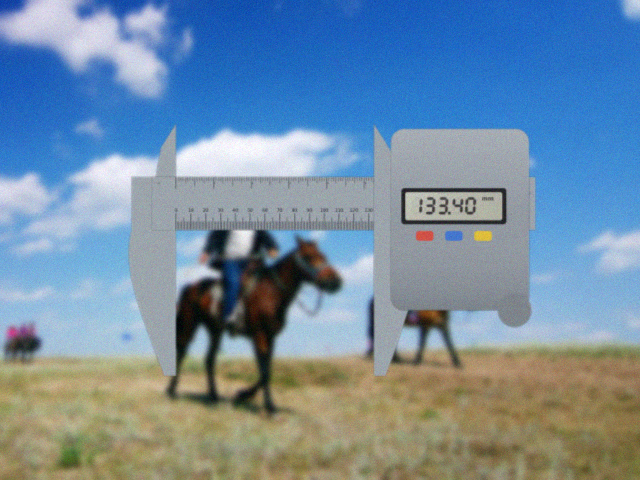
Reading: 133.40 mm
